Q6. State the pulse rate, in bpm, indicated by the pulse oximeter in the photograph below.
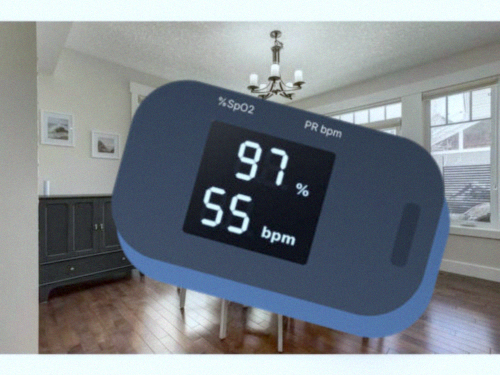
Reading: 55 bpm
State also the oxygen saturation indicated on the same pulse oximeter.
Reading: 97 %
